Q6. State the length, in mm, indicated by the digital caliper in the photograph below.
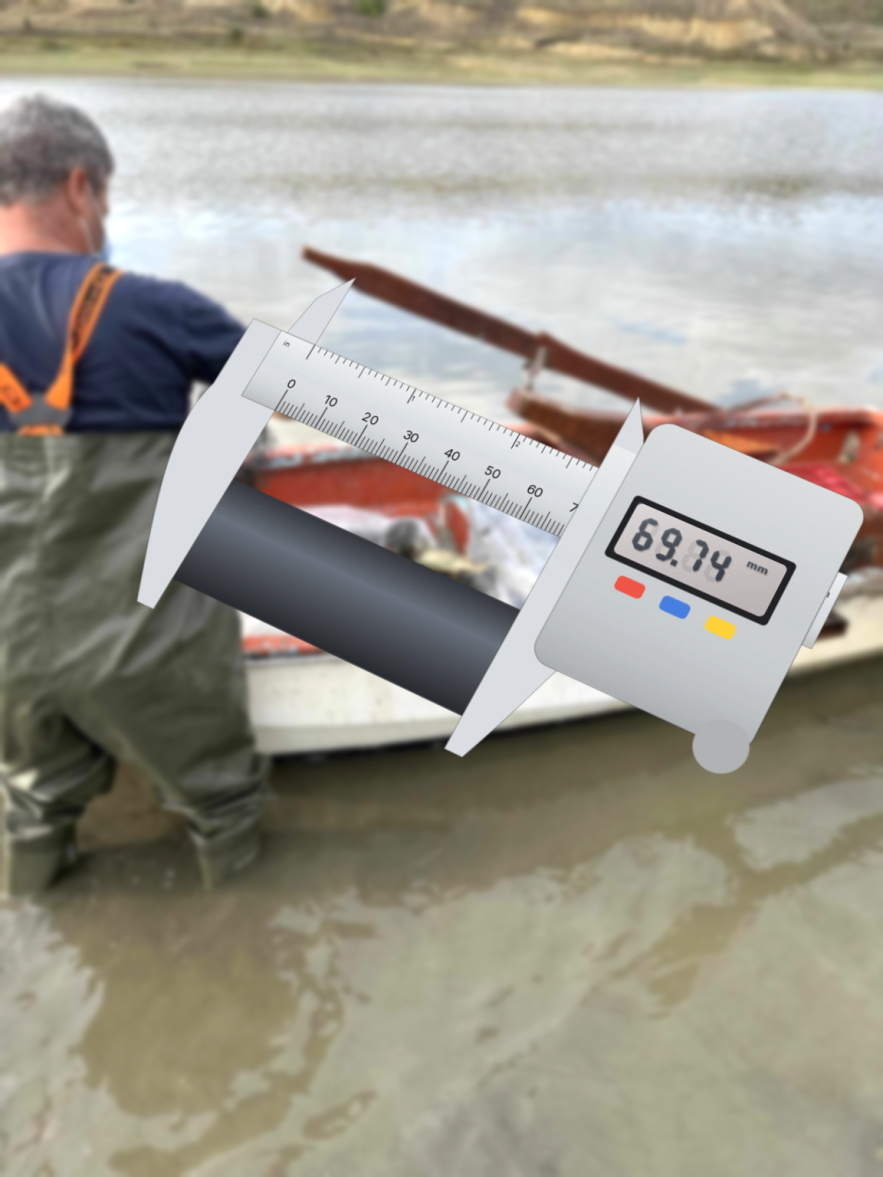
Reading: 69.74 mm
